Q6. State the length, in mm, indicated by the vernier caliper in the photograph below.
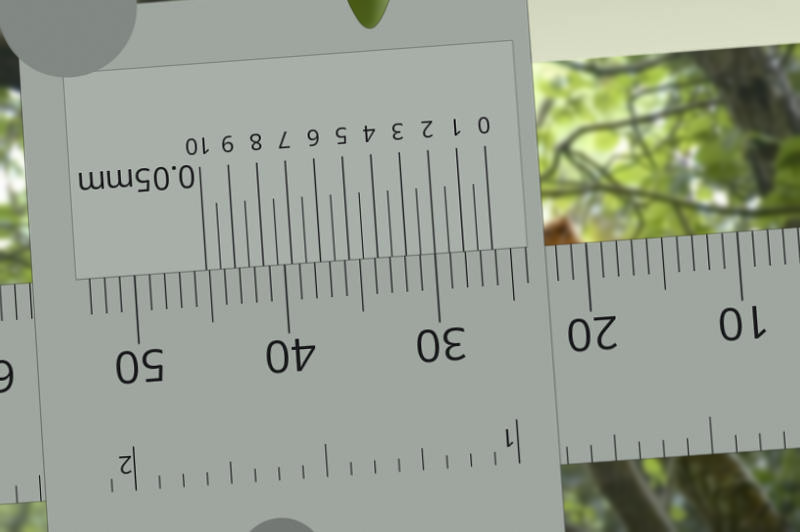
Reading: 26.2 mm
